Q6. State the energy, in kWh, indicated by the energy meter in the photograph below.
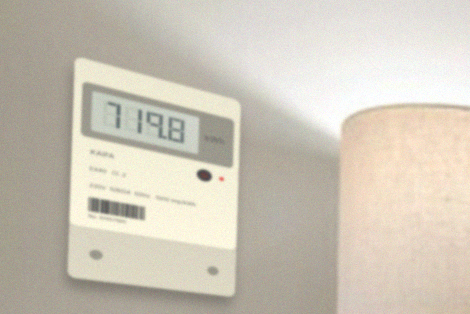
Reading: 719.8 kWh
